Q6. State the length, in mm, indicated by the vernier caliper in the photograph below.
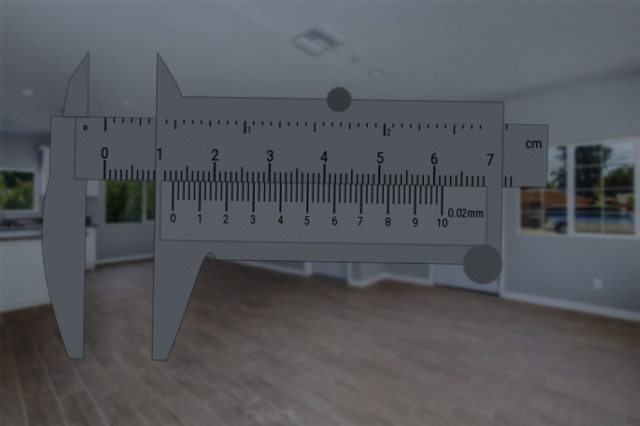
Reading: 12.5 mm
